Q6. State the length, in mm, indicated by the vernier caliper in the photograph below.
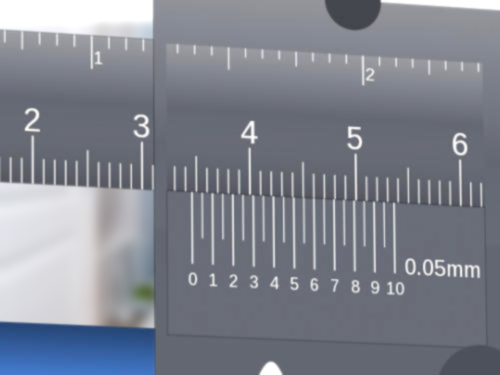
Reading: 34.6 mm
